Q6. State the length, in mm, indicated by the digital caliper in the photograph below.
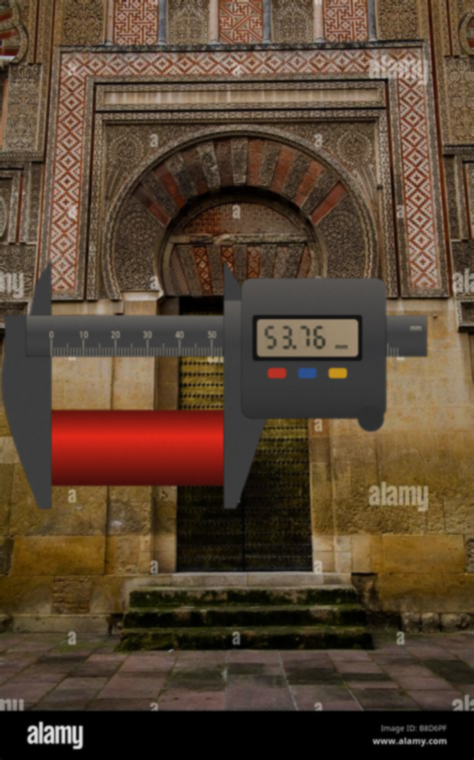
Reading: 53.76 mm
